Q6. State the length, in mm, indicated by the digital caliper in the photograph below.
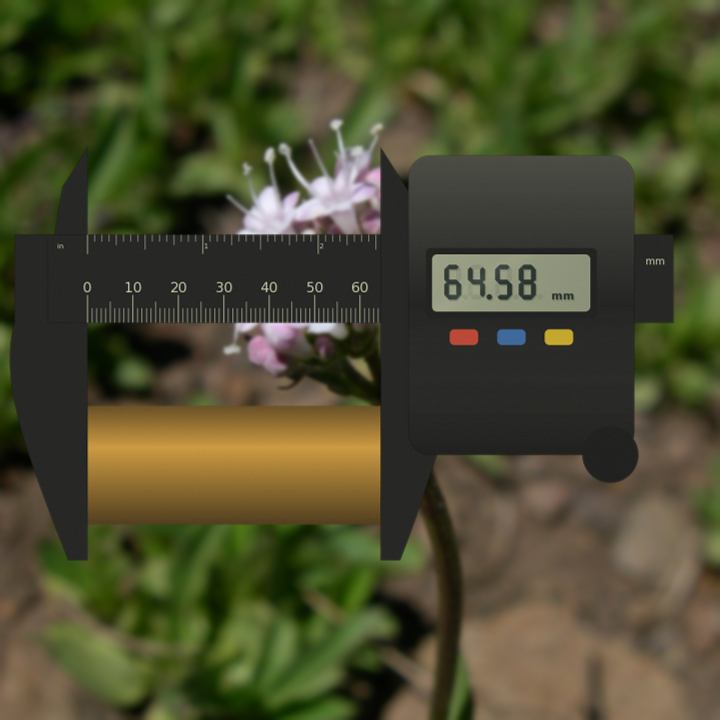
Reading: 64.58 mm
